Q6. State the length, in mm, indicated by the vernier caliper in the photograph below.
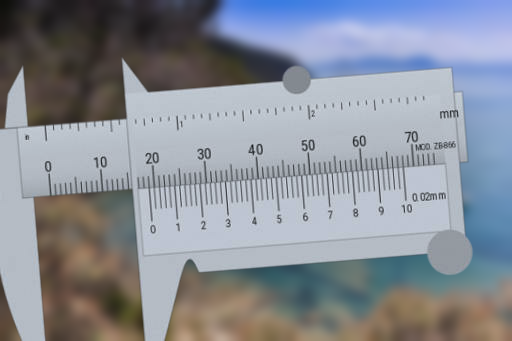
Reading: 19.0 mm
